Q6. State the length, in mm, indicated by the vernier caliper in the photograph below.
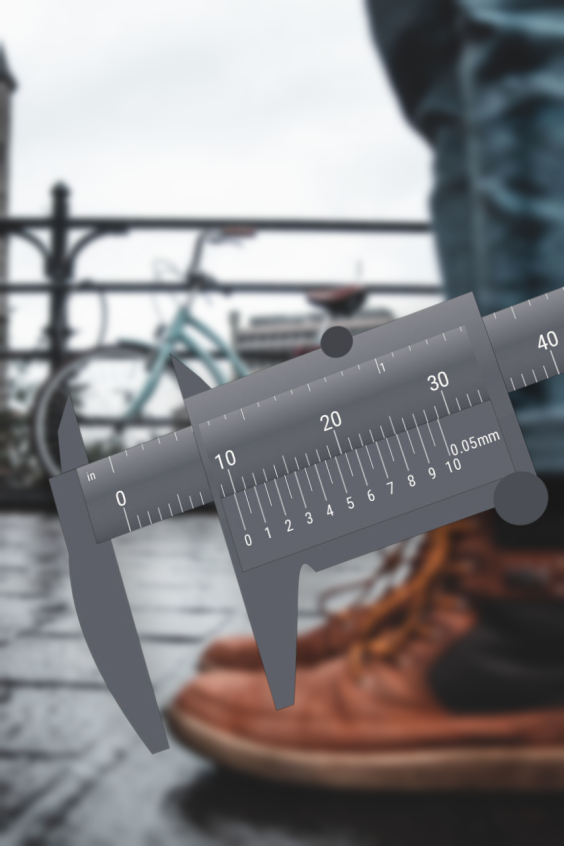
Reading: 9.9 mm
